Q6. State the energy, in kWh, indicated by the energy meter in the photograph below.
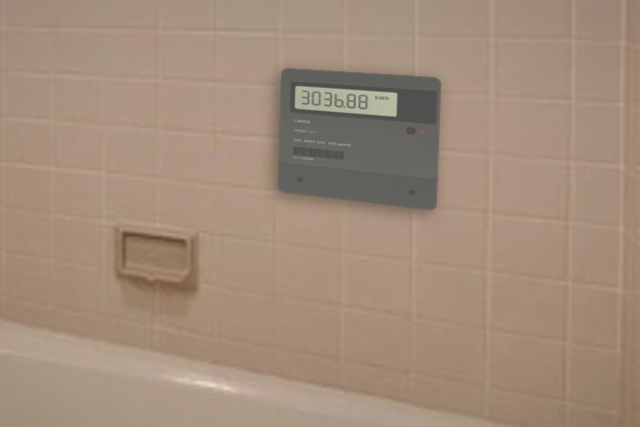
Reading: 3036.88 kWh
